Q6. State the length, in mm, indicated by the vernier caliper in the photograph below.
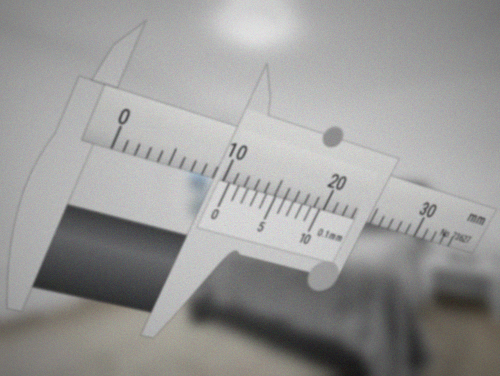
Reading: 10.6 mm
